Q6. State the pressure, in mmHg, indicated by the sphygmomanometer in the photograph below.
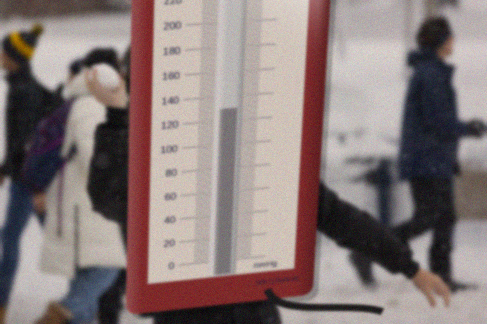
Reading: 130 mmHg
